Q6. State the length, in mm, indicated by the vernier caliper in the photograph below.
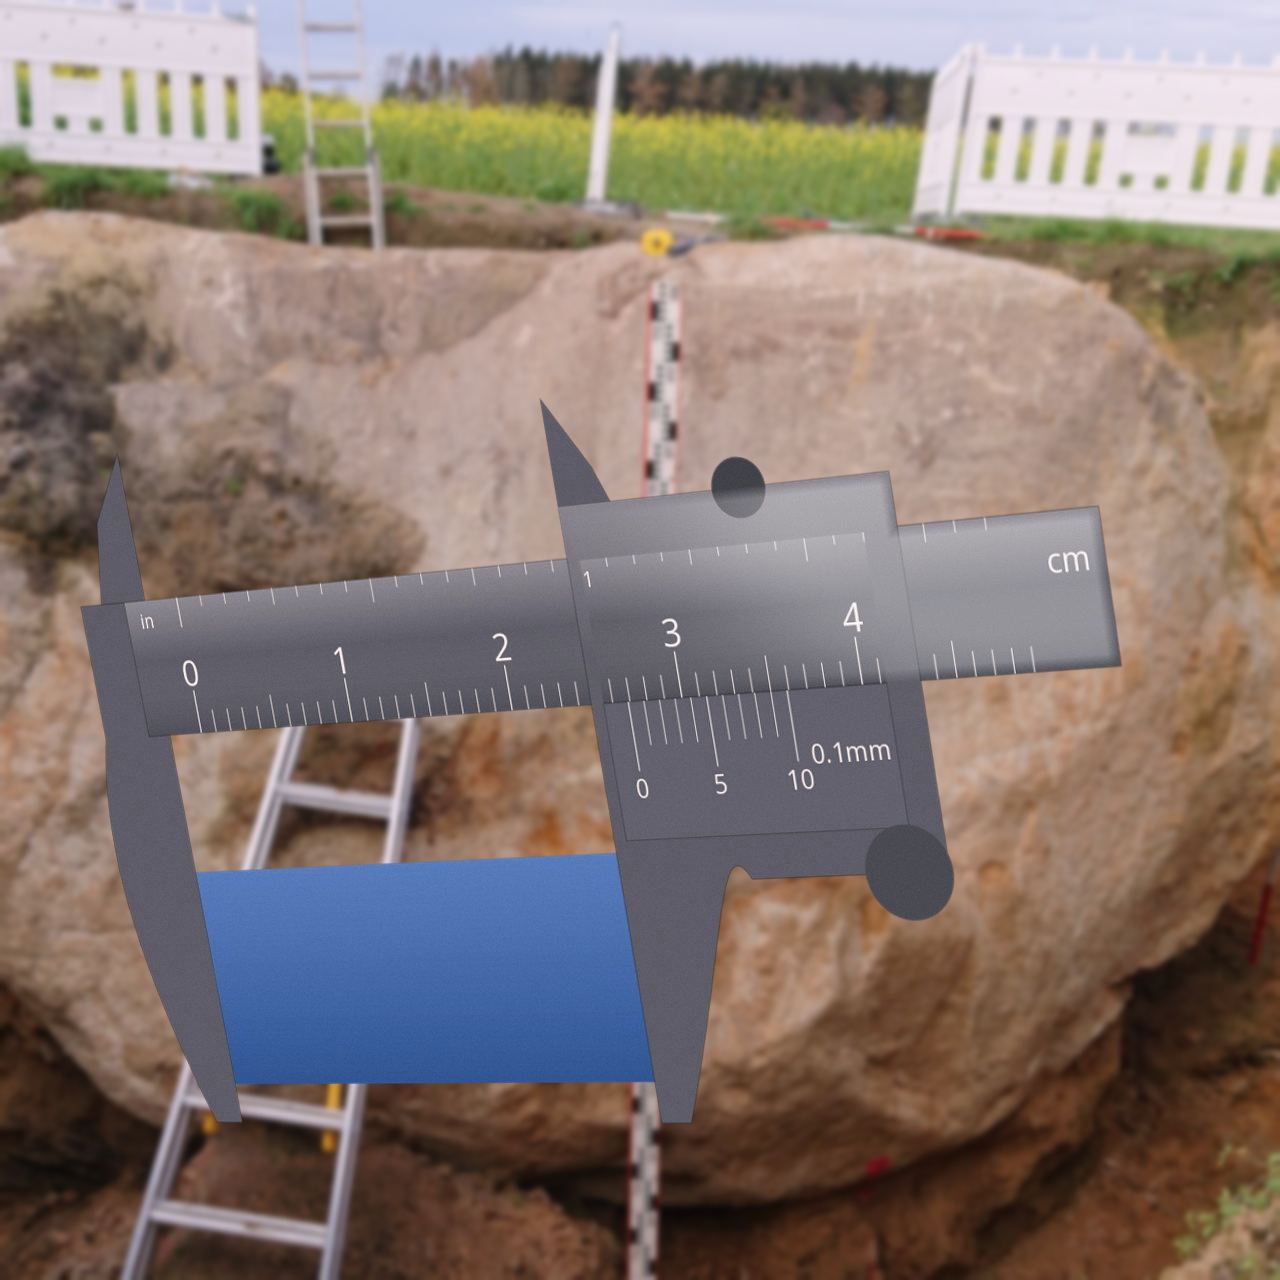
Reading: 26.9 mm
